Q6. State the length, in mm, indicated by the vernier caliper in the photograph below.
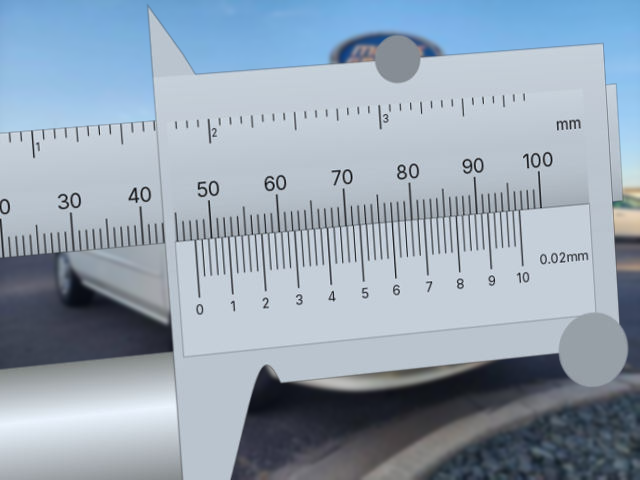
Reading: 47.6 mm
